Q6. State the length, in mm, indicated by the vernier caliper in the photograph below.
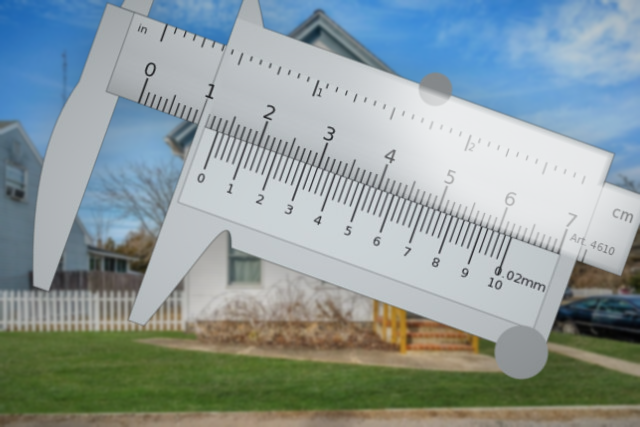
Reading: 13.2 mm
